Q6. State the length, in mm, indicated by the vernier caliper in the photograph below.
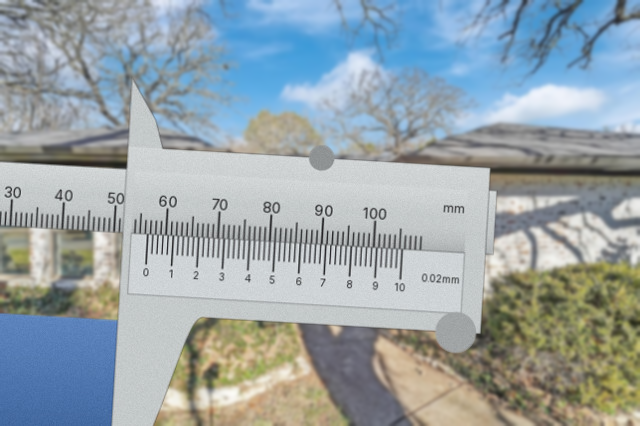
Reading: 56.5 mm
